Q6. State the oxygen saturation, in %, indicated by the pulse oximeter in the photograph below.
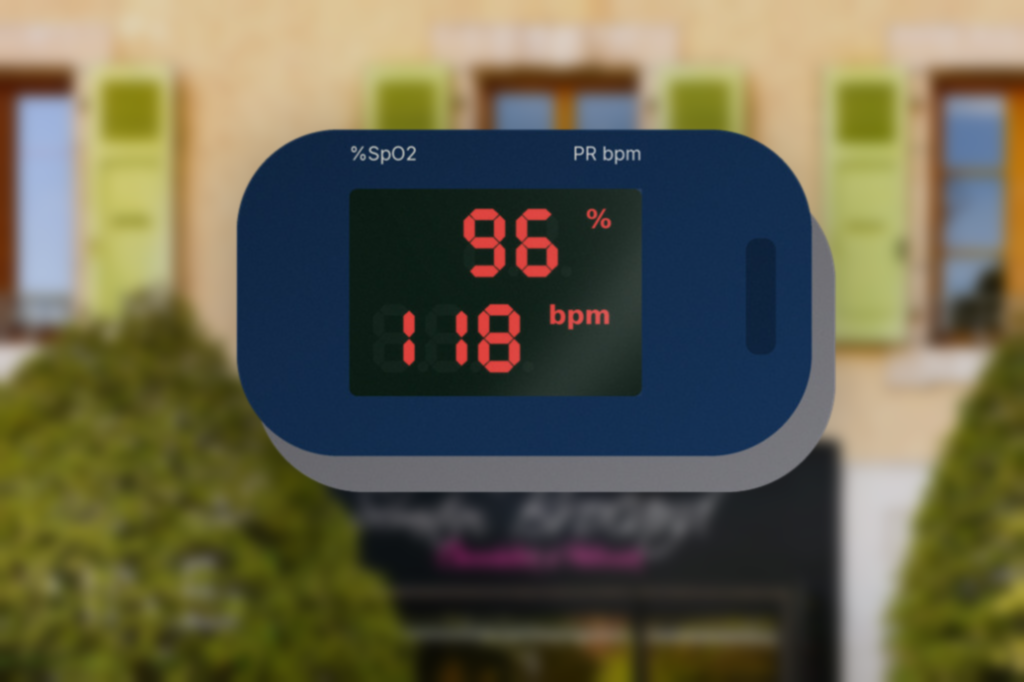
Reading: 96 %
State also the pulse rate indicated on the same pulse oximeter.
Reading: 118 bpm
